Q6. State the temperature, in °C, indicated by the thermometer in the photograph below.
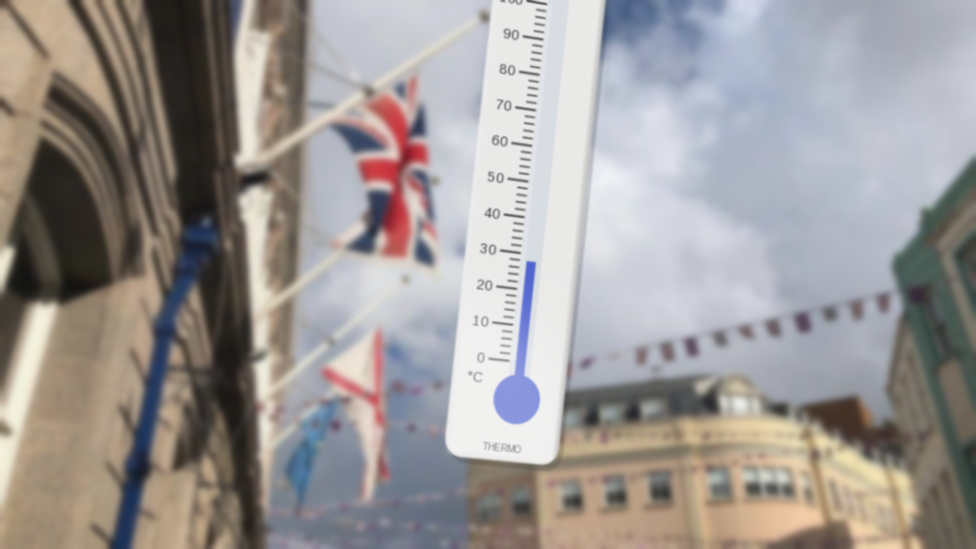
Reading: 28 °C
